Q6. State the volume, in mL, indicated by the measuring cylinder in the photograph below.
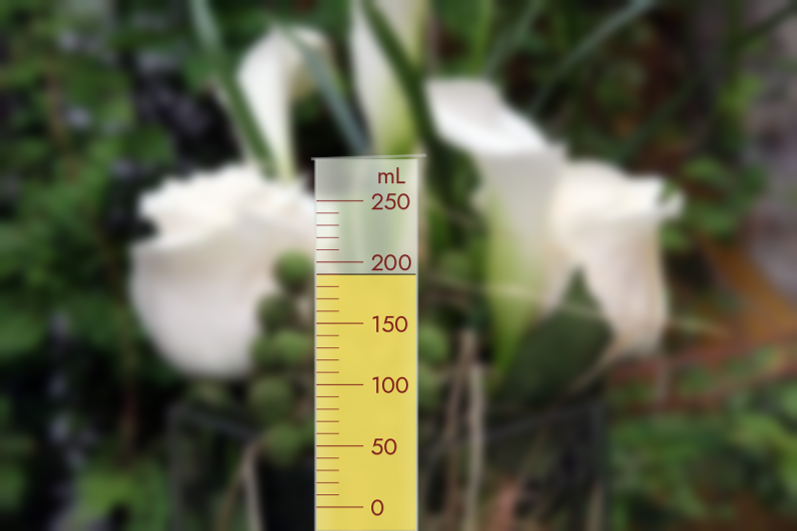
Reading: 190 mL
